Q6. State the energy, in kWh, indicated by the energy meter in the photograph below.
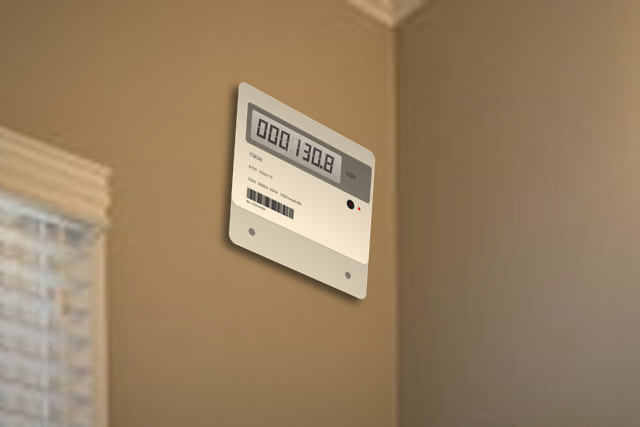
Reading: 130.8 kWh
